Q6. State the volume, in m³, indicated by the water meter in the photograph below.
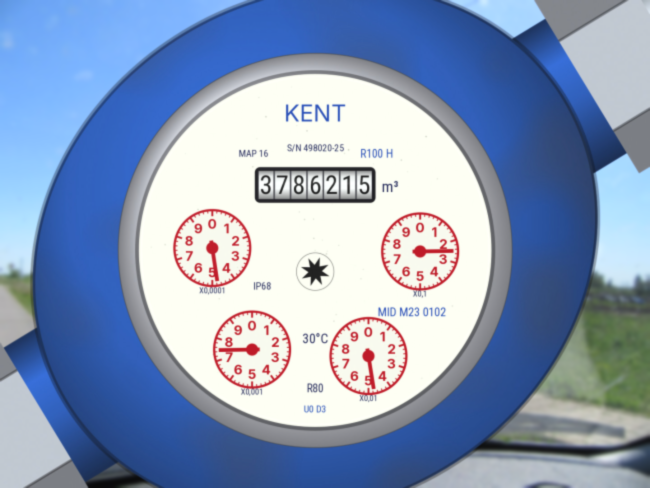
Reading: 3786215.2474 m³
